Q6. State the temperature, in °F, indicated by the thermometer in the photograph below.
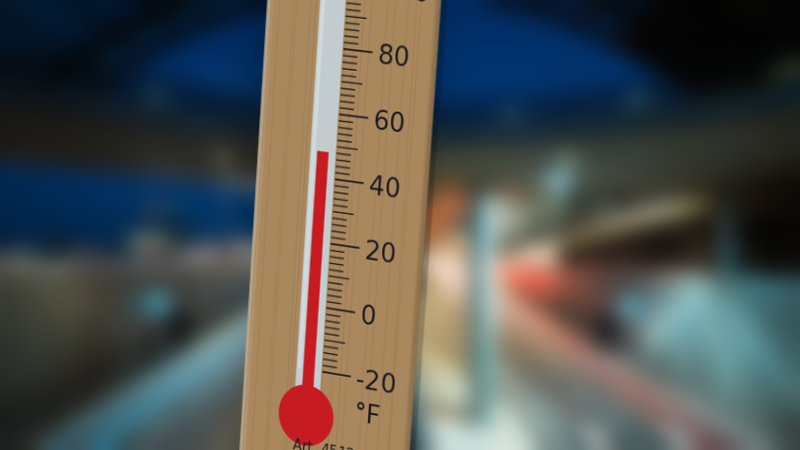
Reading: 48 °F
